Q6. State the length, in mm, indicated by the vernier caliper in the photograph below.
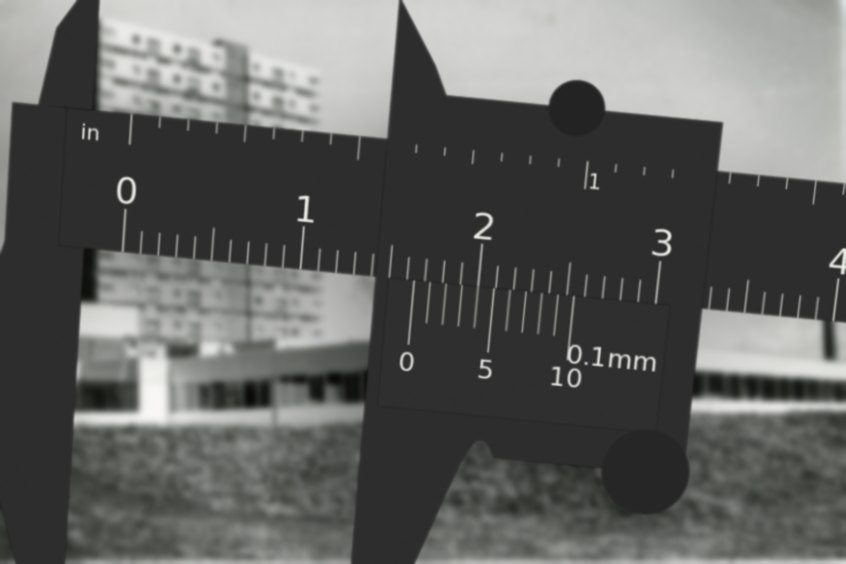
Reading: 16.4 mm
